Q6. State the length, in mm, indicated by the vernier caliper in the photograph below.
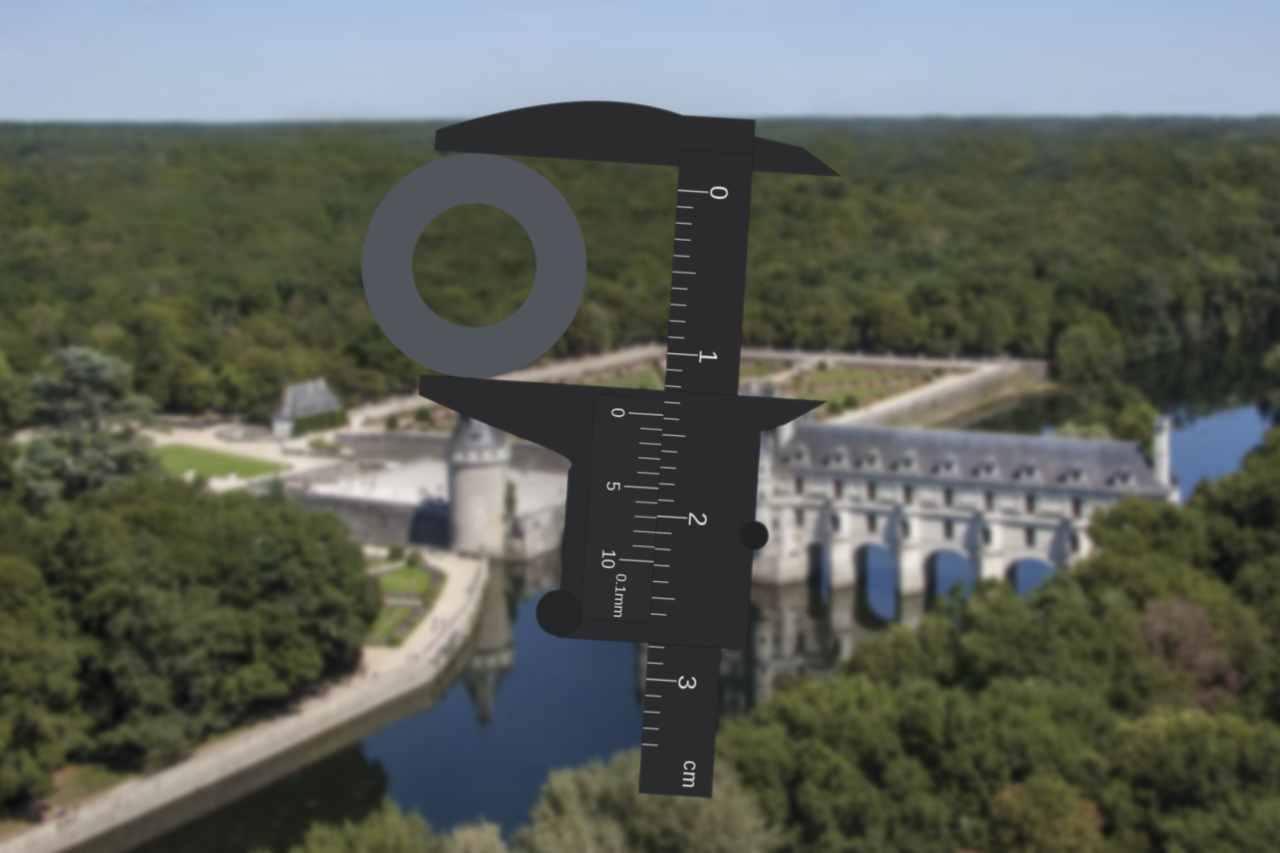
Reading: 13.8 mm
